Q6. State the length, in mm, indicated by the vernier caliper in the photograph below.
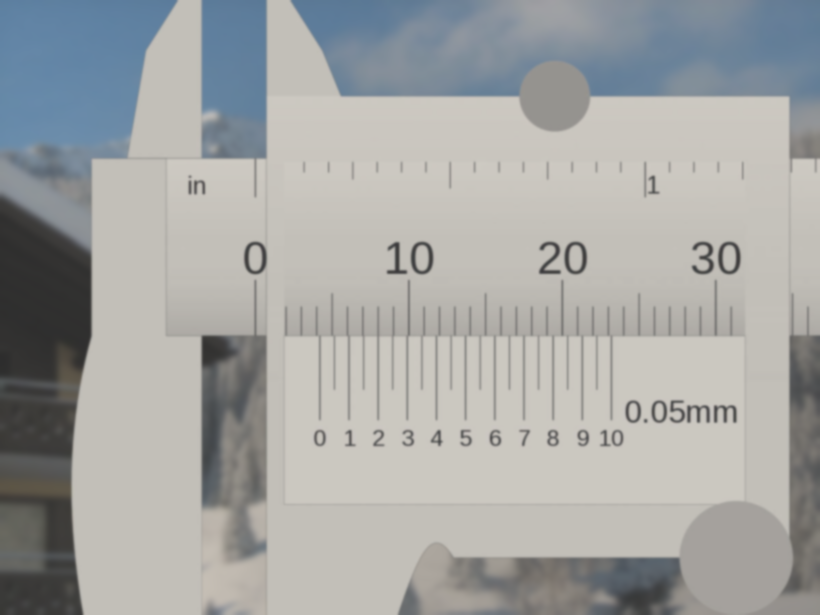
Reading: 4.2 mm
